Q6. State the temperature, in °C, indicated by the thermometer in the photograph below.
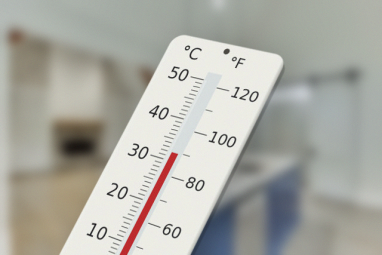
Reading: 32 °C
